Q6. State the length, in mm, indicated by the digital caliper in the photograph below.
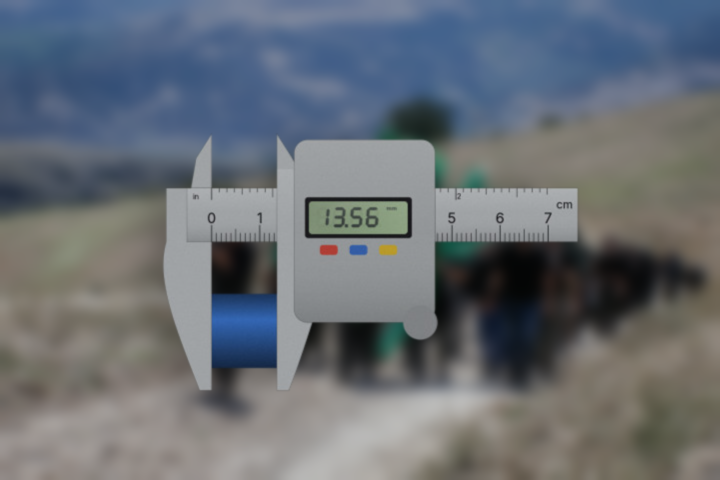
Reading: 13.56 mm
